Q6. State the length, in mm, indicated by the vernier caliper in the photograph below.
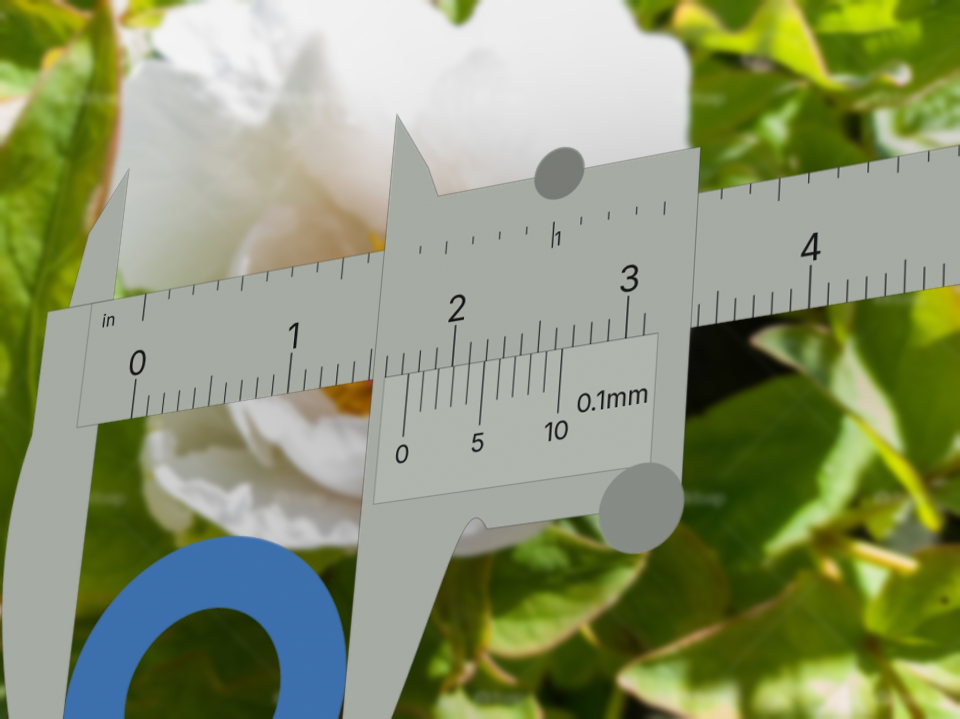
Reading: 17.4 mm
